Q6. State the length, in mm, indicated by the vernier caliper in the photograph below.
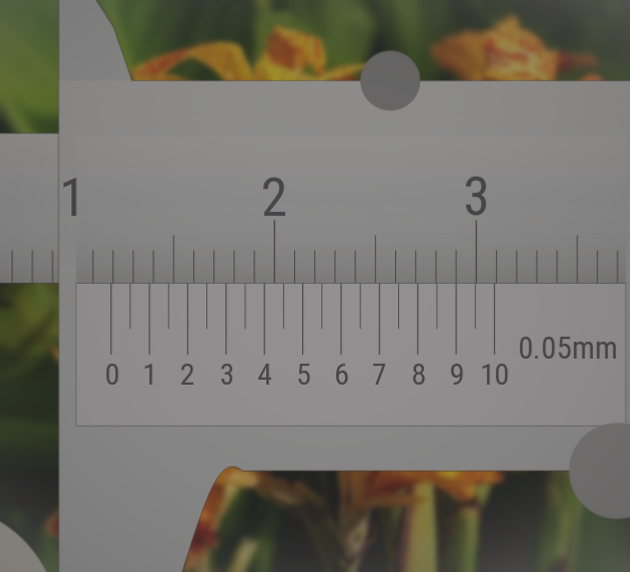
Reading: 11.9 mm
